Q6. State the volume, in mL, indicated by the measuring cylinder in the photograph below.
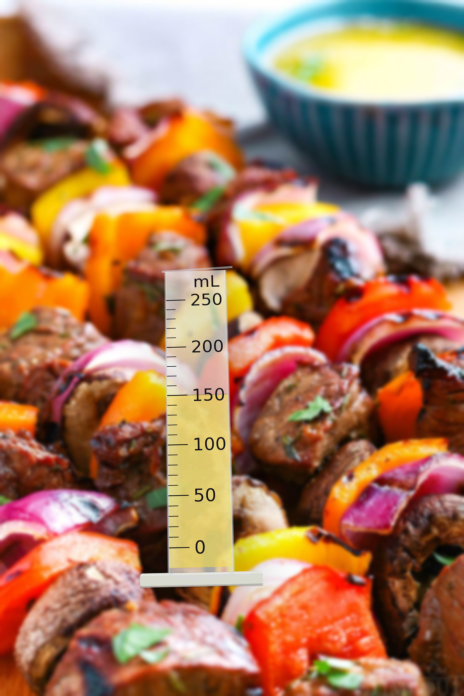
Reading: 150 mL
